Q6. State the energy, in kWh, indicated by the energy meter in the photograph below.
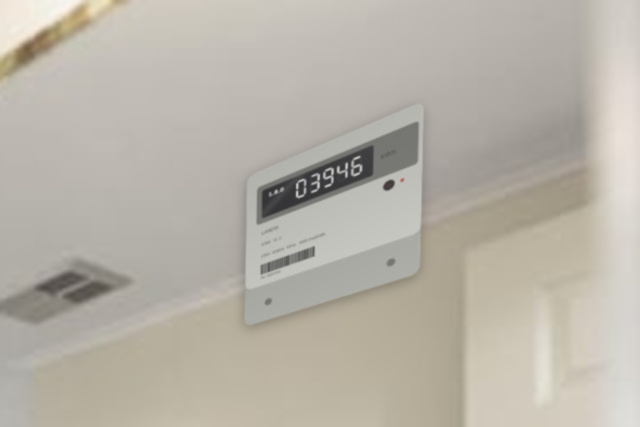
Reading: 3946 kWh
